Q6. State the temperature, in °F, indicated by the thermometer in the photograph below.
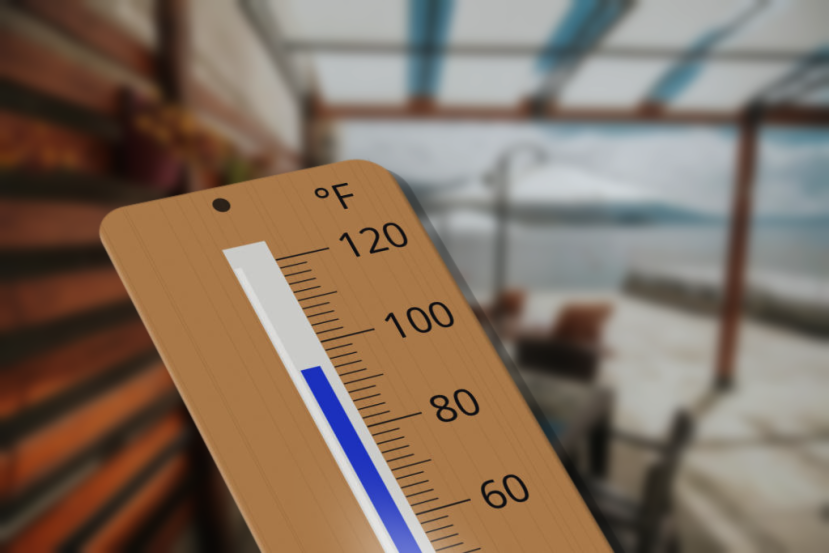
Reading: 95 °F
